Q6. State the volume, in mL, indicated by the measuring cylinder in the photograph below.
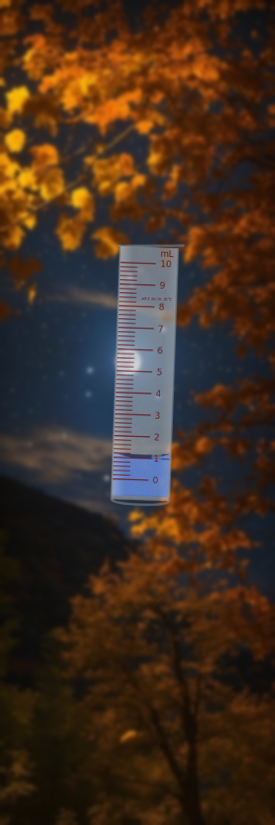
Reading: 1 mL
